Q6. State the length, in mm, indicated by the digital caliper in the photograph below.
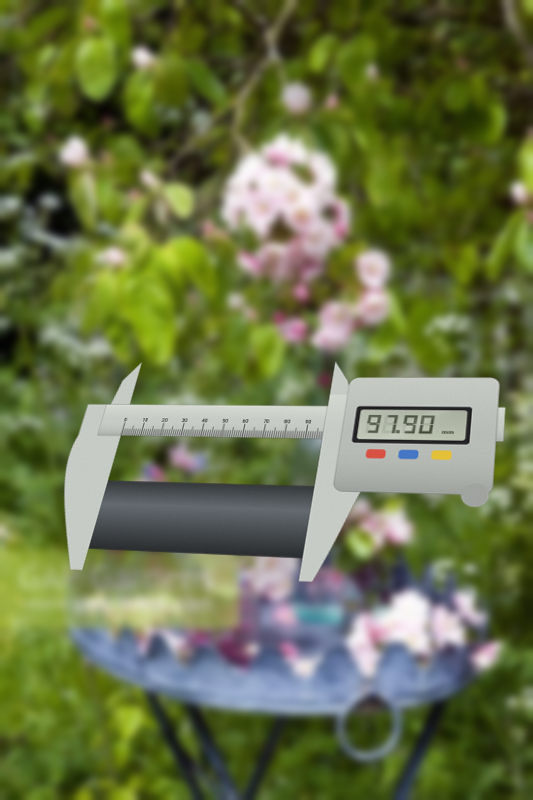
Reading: 97.90 mm
